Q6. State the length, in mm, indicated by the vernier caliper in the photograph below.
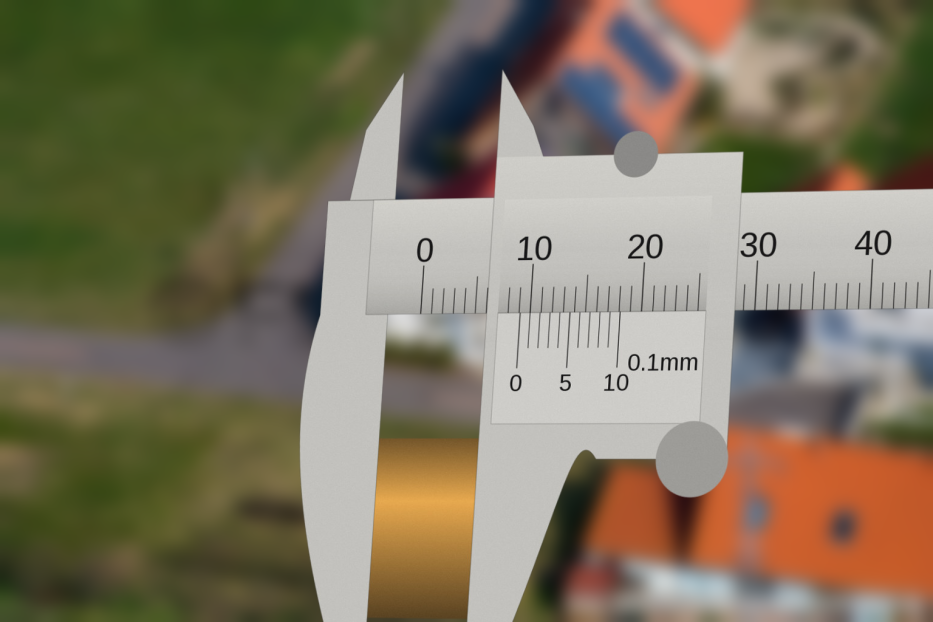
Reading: 9.1 mm
